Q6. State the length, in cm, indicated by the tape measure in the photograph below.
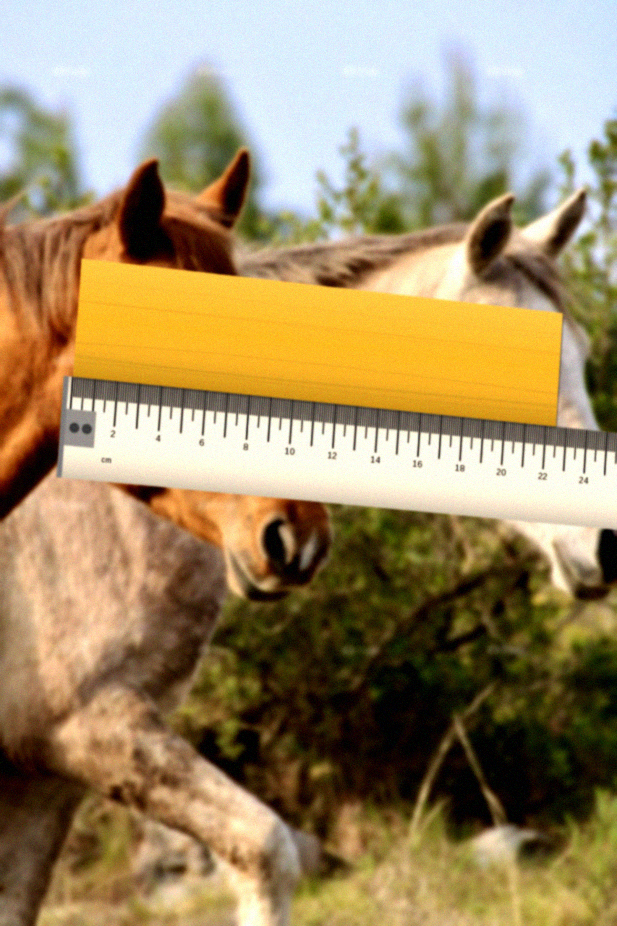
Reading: 22.5 cm
